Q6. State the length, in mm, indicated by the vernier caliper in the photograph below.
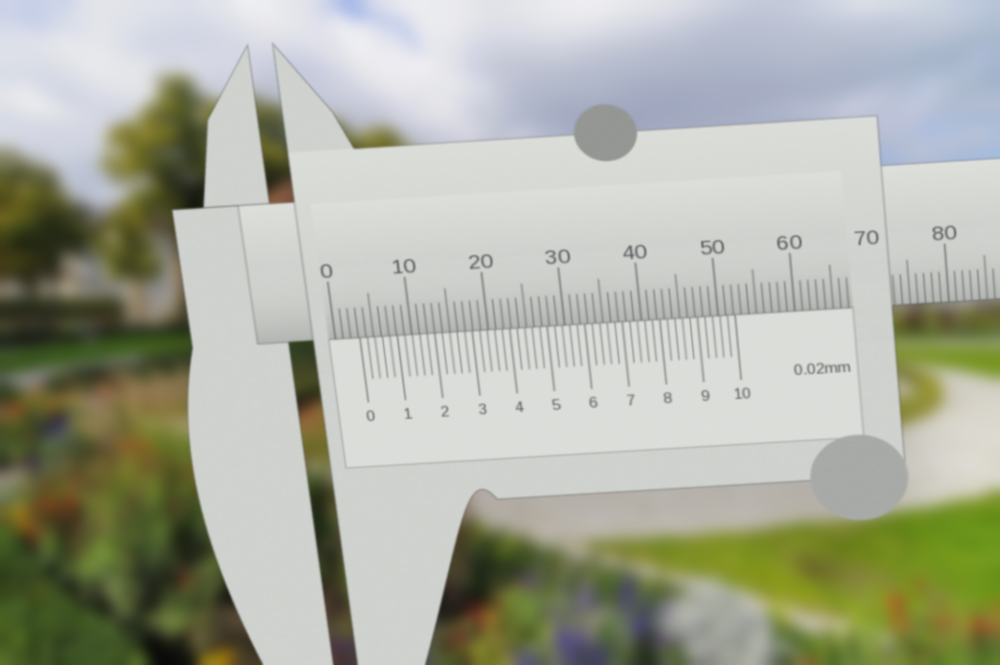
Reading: 3.2 mm
